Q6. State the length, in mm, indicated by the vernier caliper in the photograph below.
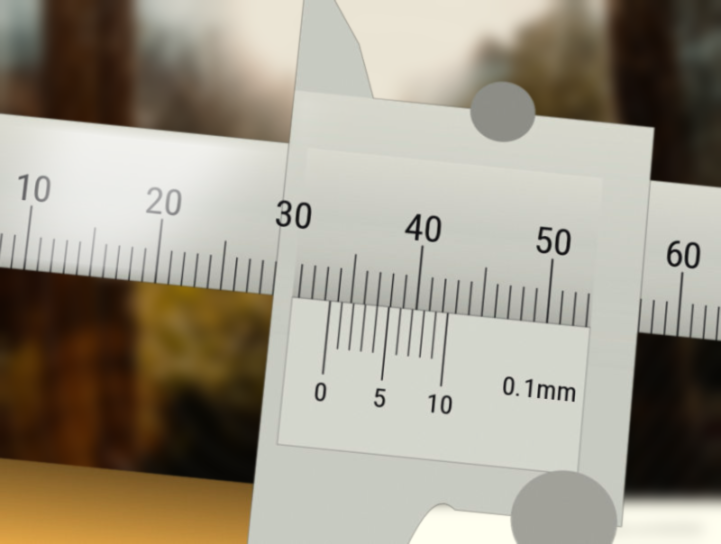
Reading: 33.4 mm
